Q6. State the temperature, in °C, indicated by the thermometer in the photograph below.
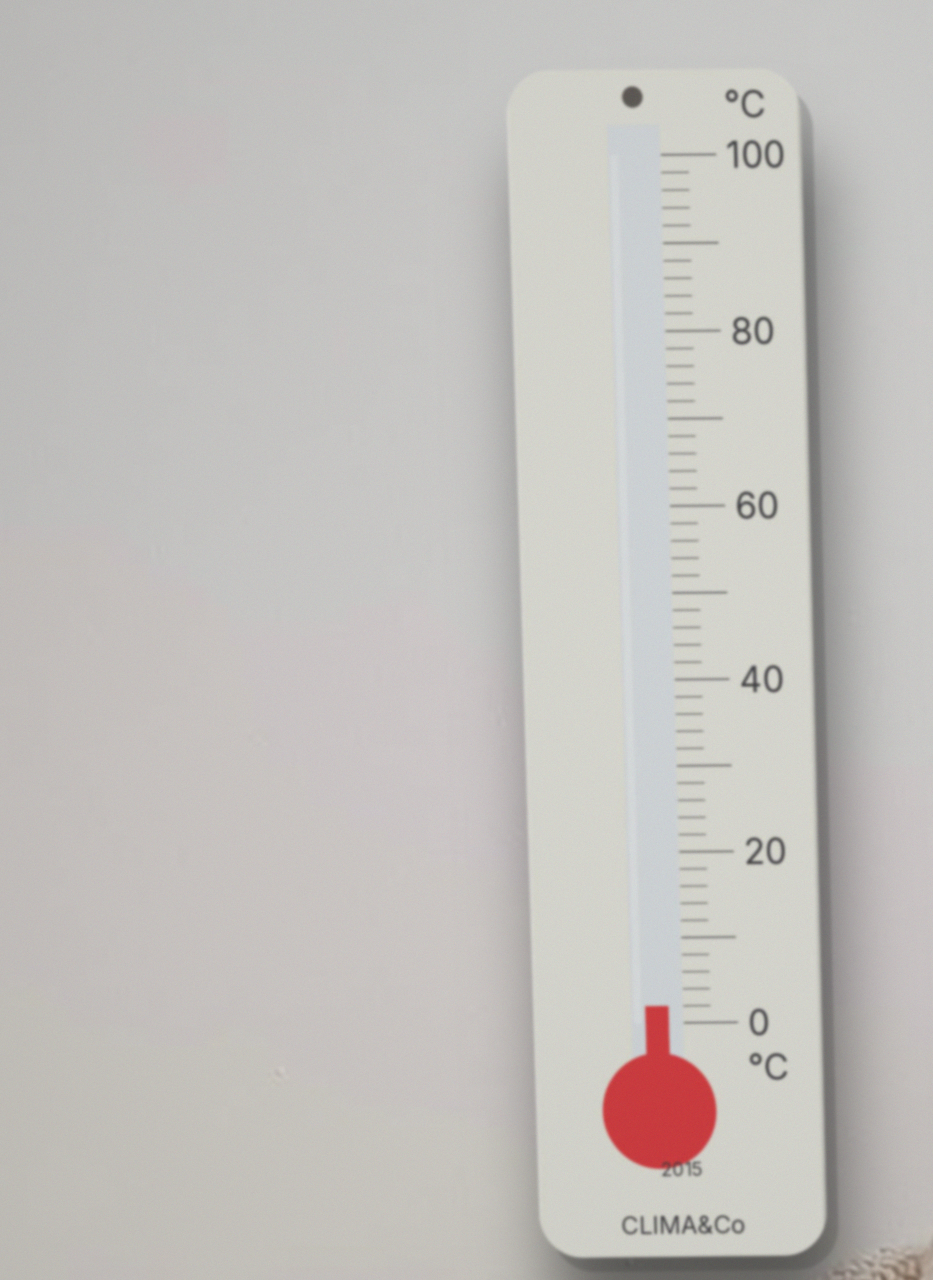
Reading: 2 °C
